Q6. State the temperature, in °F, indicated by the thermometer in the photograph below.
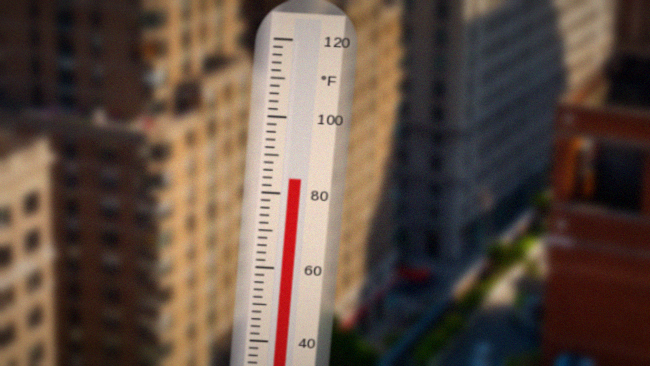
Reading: 84 °F
